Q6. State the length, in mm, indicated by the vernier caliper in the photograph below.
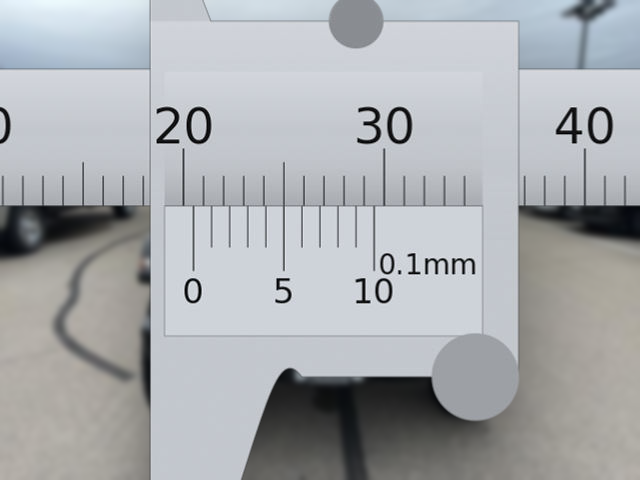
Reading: 20.5 mm
